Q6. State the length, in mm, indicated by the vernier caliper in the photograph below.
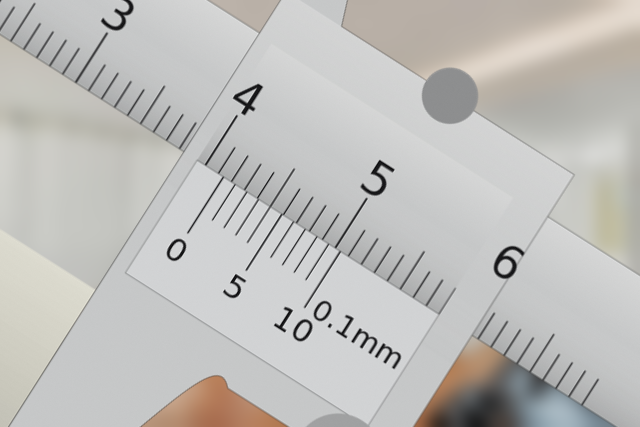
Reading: 41.4 mm
